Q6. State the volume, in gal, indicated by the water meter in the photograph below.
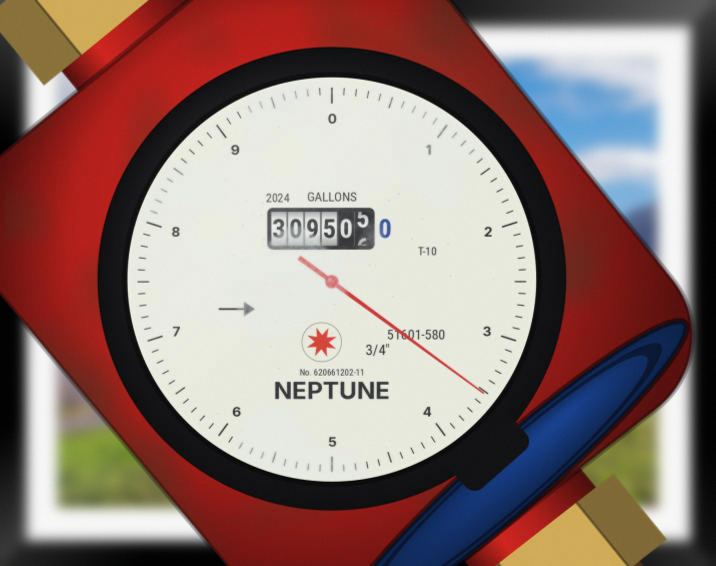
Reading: 3095053.5 gal
